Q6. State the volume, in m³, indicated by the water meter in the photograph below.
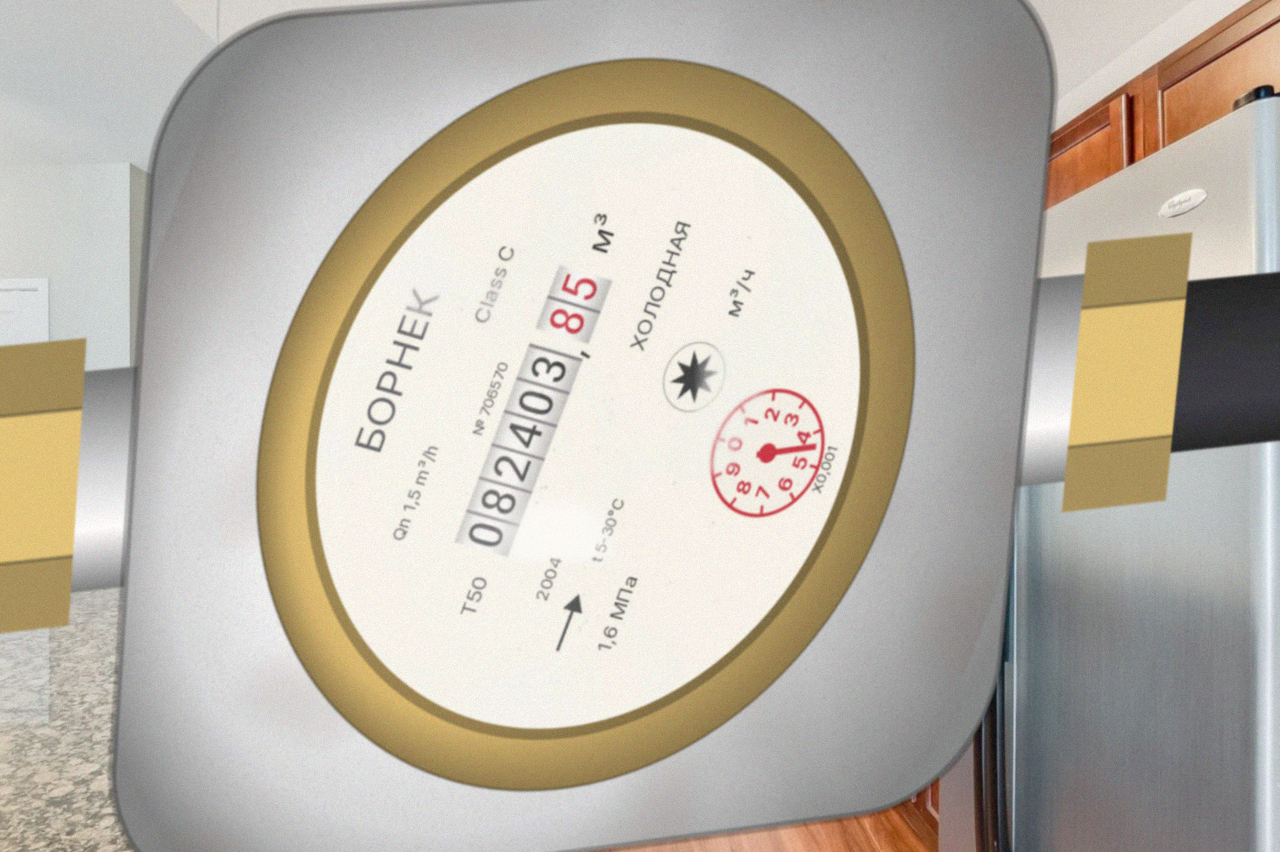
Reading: 82403.854 m³
